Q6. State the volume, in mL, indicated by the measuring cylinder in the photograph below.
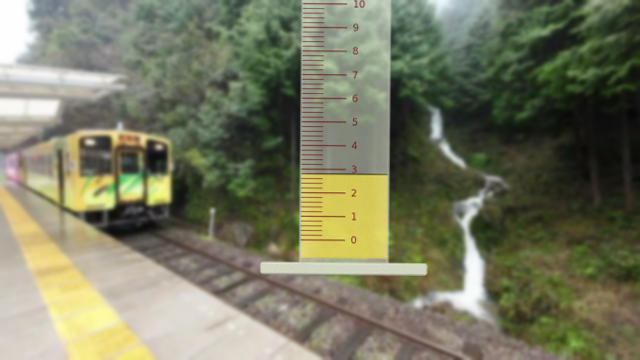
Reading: 2.8 mL
